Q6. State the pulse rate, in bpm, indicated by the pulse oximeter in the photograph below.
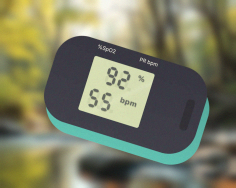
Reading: 55 bpm
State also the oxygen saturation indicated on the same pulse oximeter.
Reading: 92 %
